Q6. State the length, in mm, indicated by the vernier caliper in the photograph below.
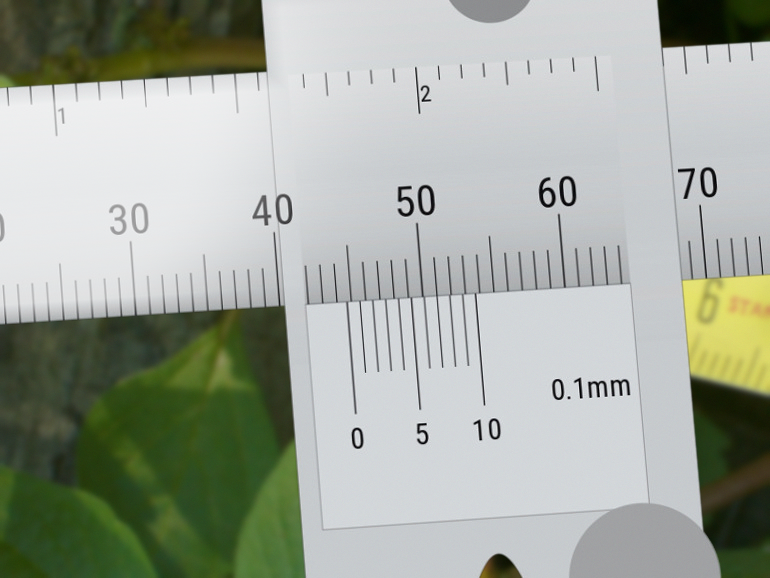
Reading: 44.7 mm
